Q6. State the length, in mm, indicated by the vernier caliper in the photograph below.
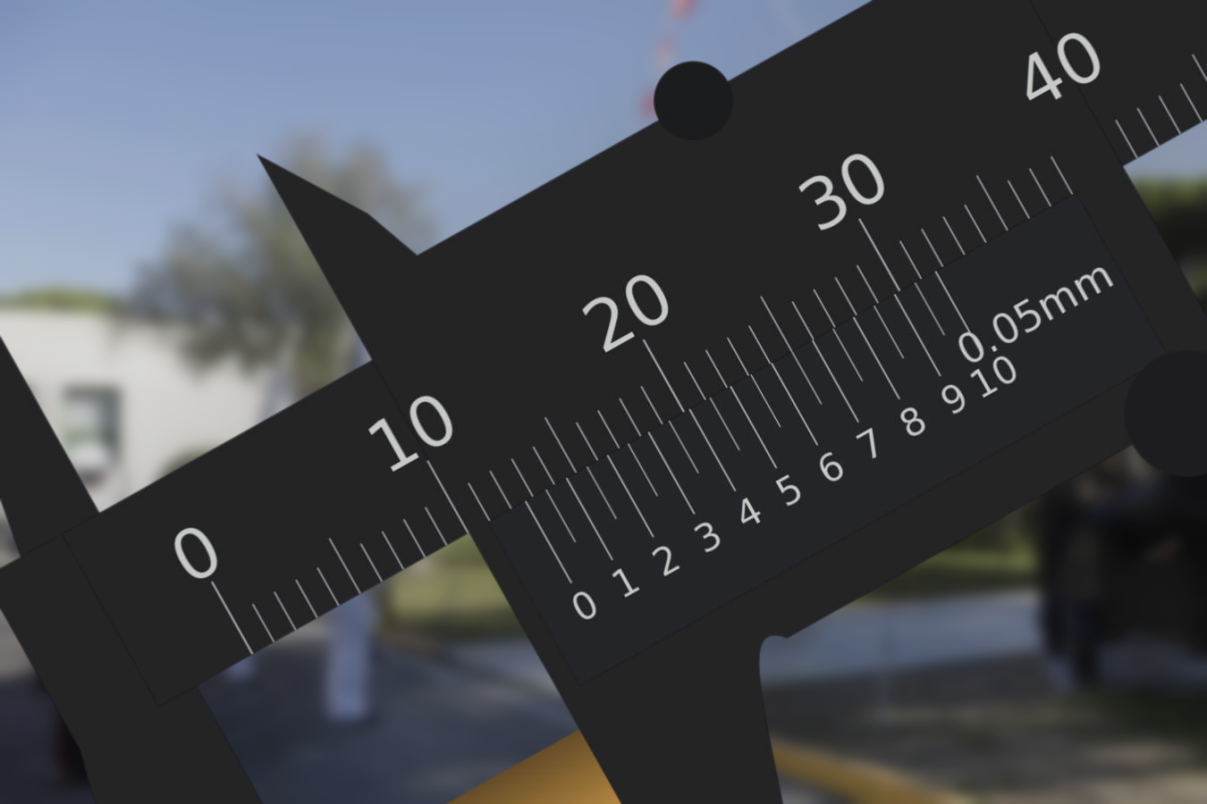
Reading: 12.65 mm
